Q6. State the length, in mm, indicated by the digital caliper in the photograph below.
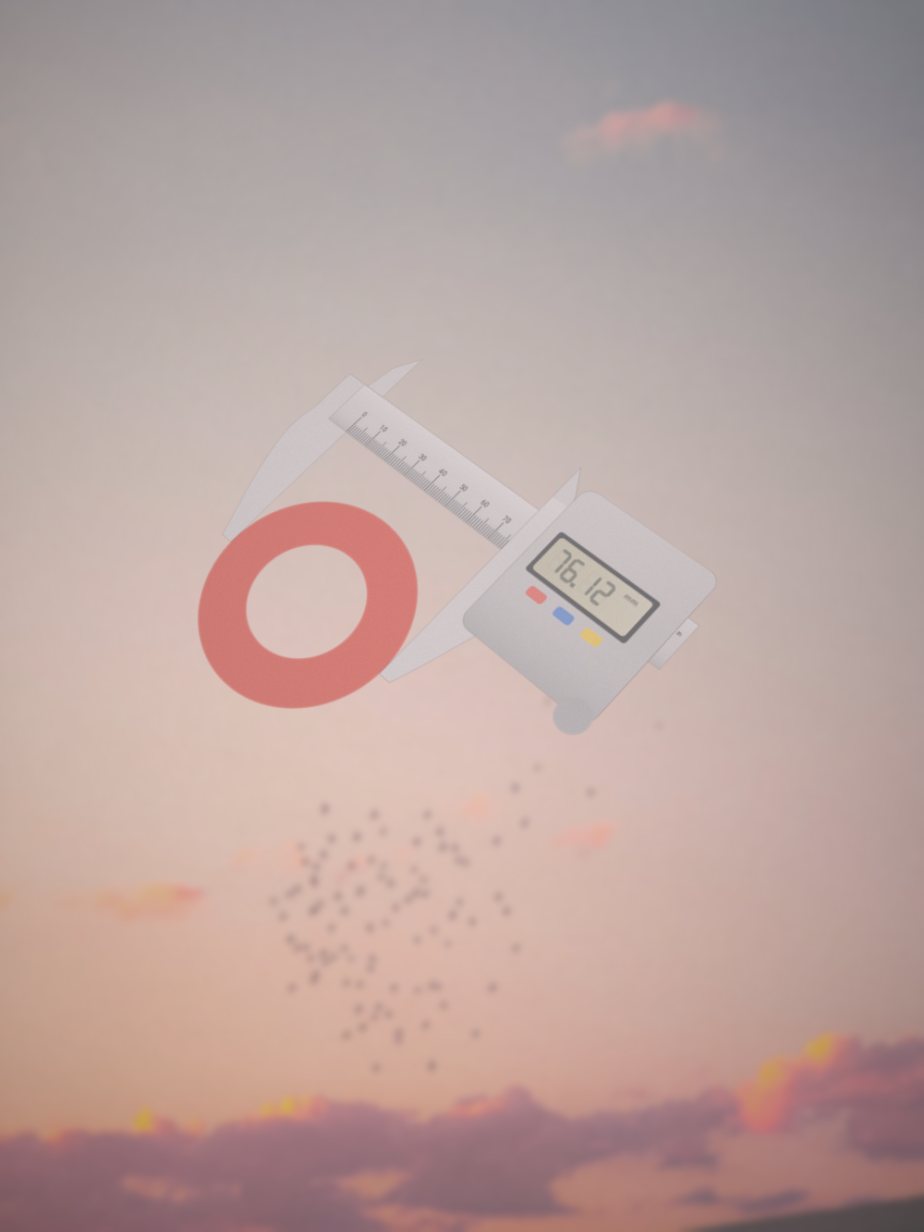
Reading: 76.12 mm
